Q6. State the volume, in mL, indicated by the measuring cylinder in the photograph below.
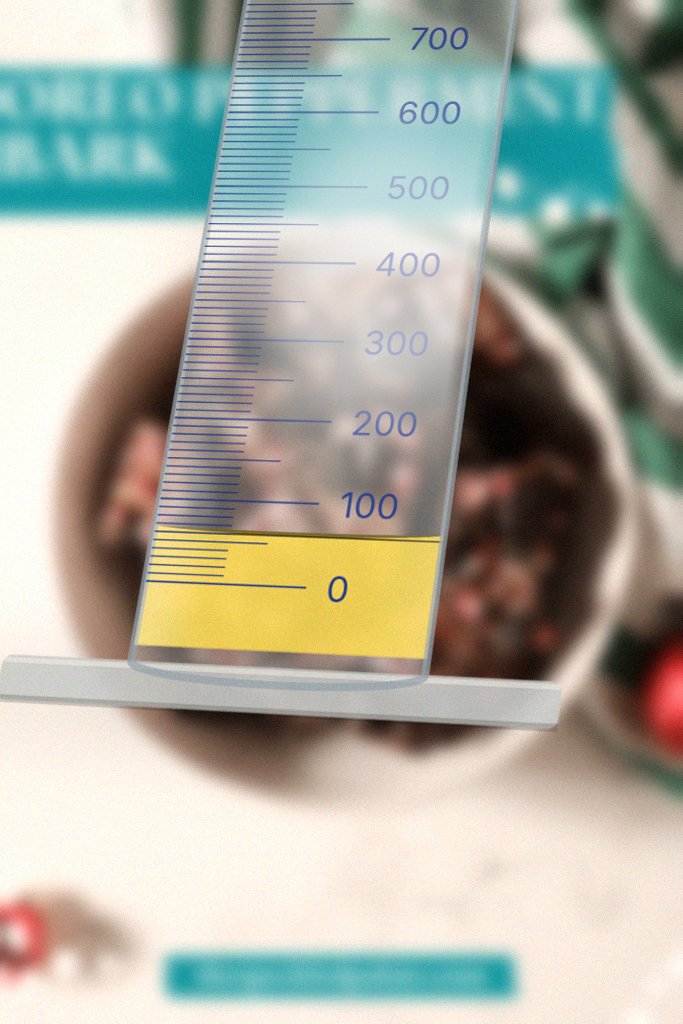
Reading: 60 mL
